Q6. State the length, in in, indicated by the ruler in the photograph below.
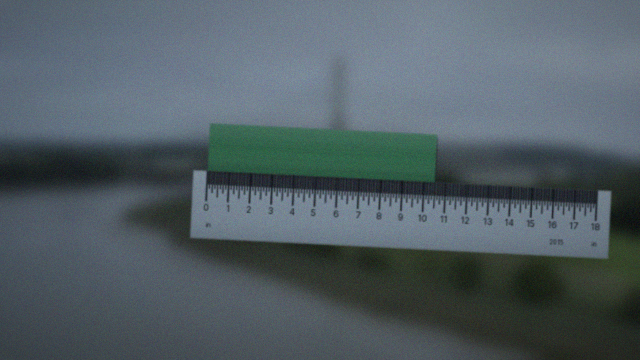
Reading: 10.5 in
